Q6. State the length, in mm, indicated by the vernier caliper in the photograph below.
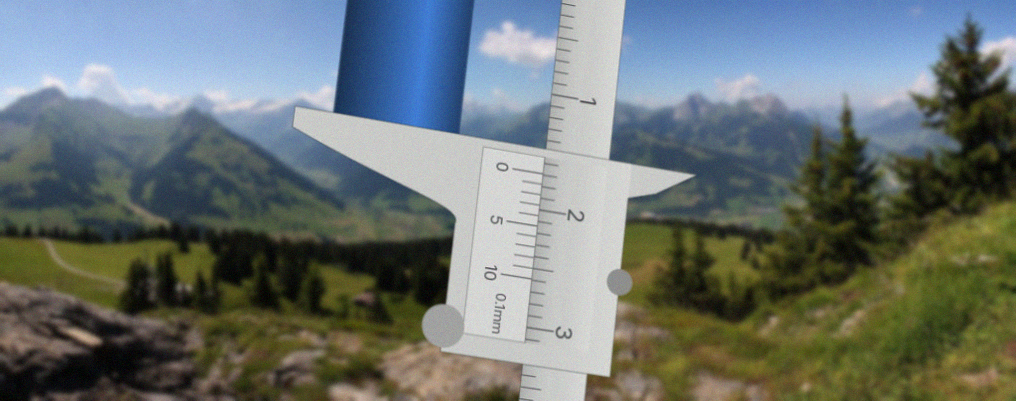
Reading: 16.9 mm
